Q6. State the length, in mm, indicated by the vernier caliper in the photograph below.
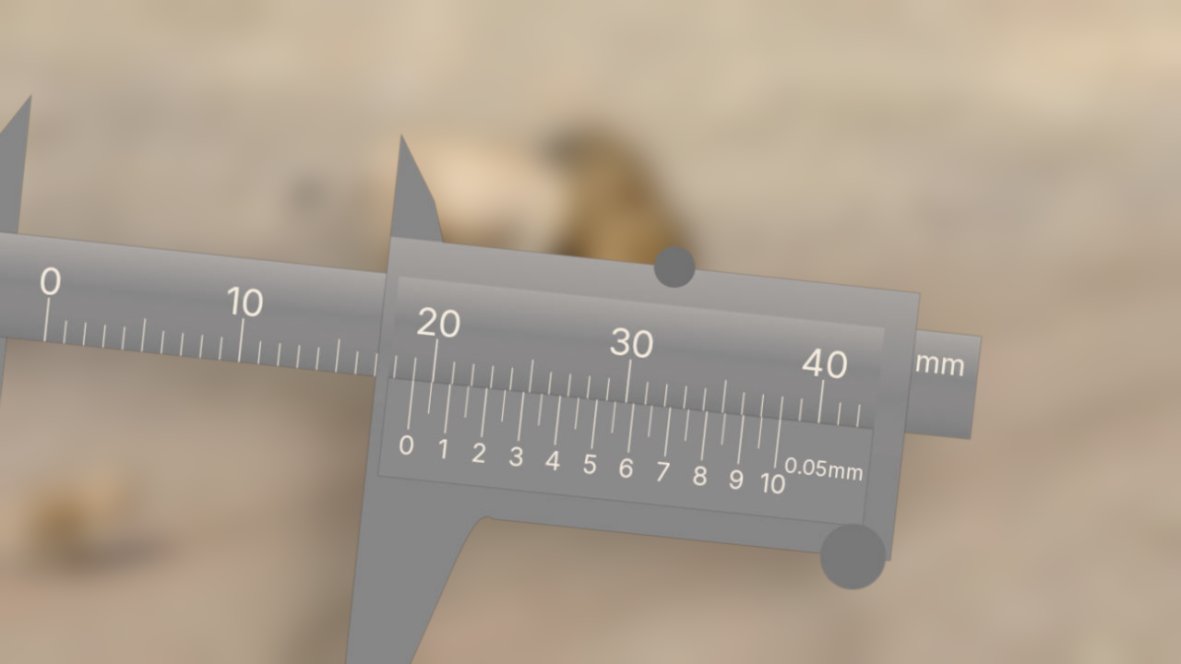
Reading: 19.0 mm
